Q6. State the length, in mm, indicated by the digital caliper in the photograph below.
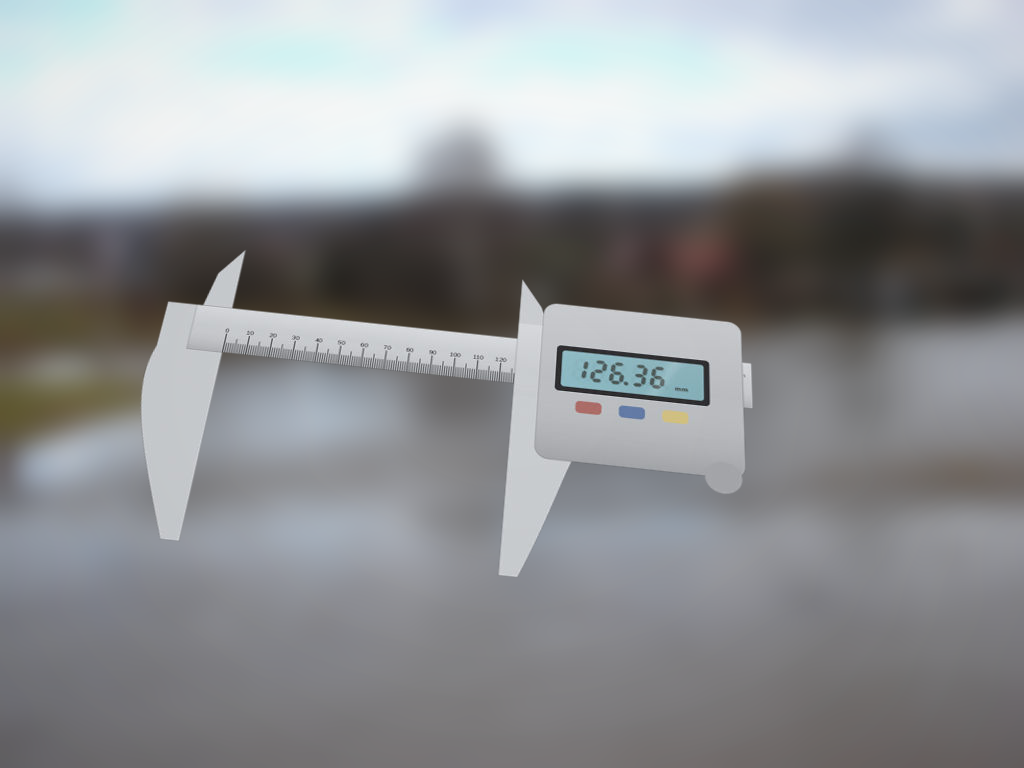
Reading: 126.36 mm
